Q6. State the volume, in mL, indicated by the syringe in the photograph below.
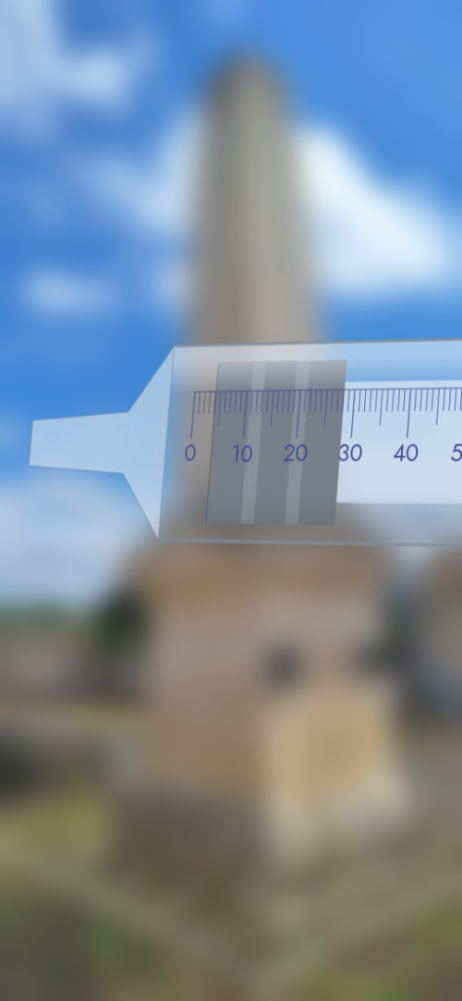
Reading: 4 mL
